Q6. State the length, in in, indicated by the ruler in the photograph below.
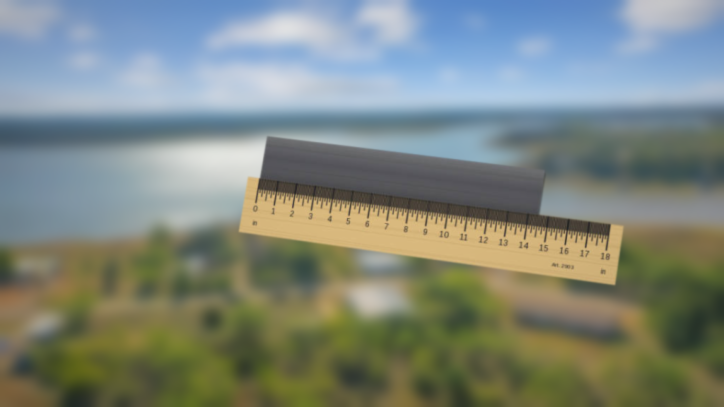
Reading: 14.5 in
